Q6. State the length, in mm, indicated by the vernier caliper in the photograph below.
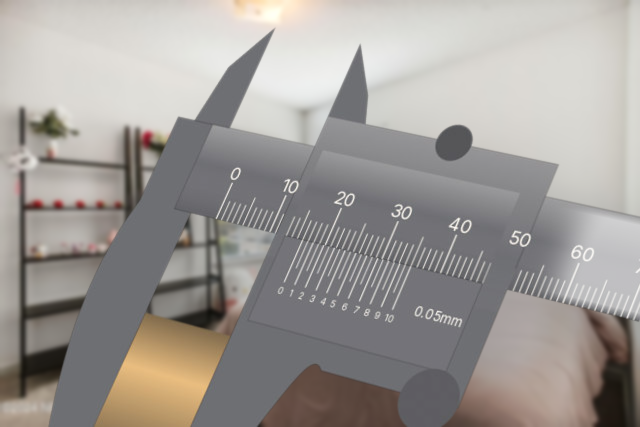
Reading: 16.0 mm
